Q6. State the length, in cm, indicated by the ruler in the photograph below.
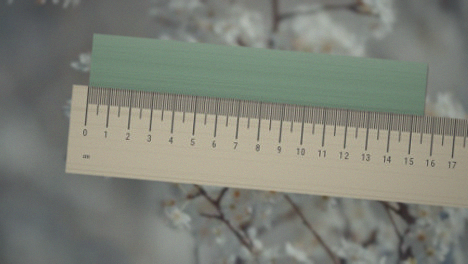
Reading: 15.5 cm
